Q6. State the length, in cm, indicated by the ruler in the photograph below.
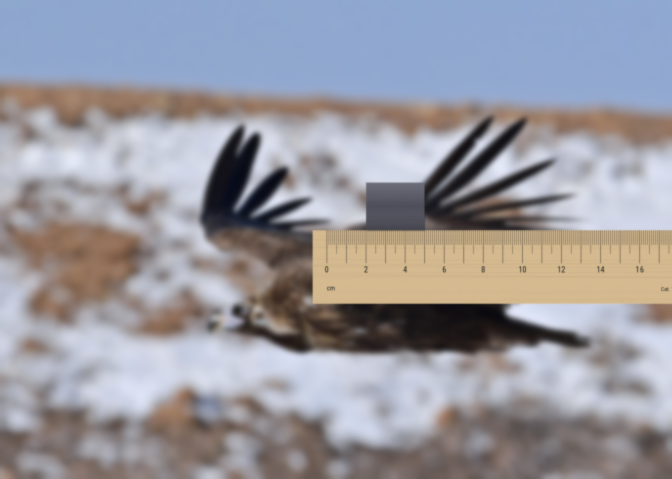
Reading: 3 cm
